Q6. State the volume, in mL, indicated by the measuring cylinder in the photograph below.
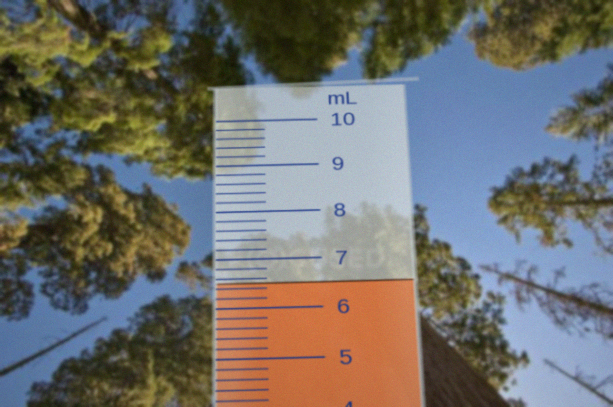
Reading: 6.5 mL
